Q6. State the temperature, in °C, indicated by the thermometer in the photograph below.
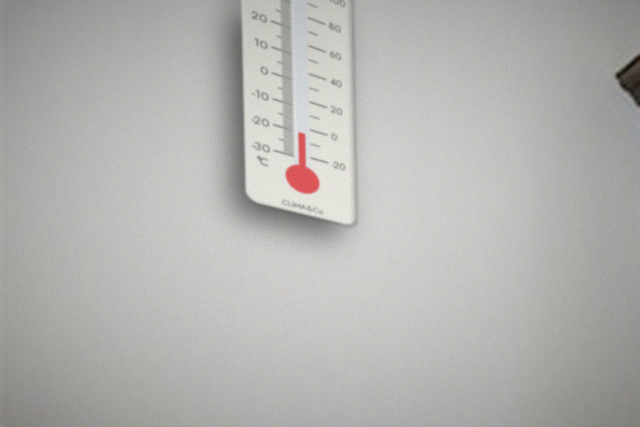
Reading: -20 °C
